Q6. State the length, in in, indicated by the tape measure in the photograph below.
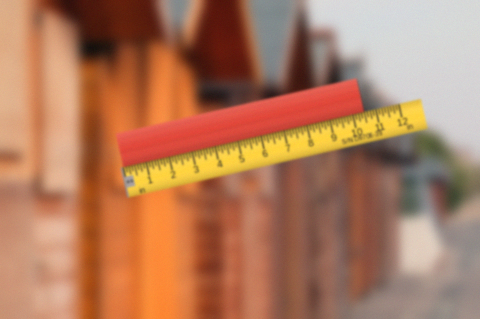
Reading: 10.5 in
